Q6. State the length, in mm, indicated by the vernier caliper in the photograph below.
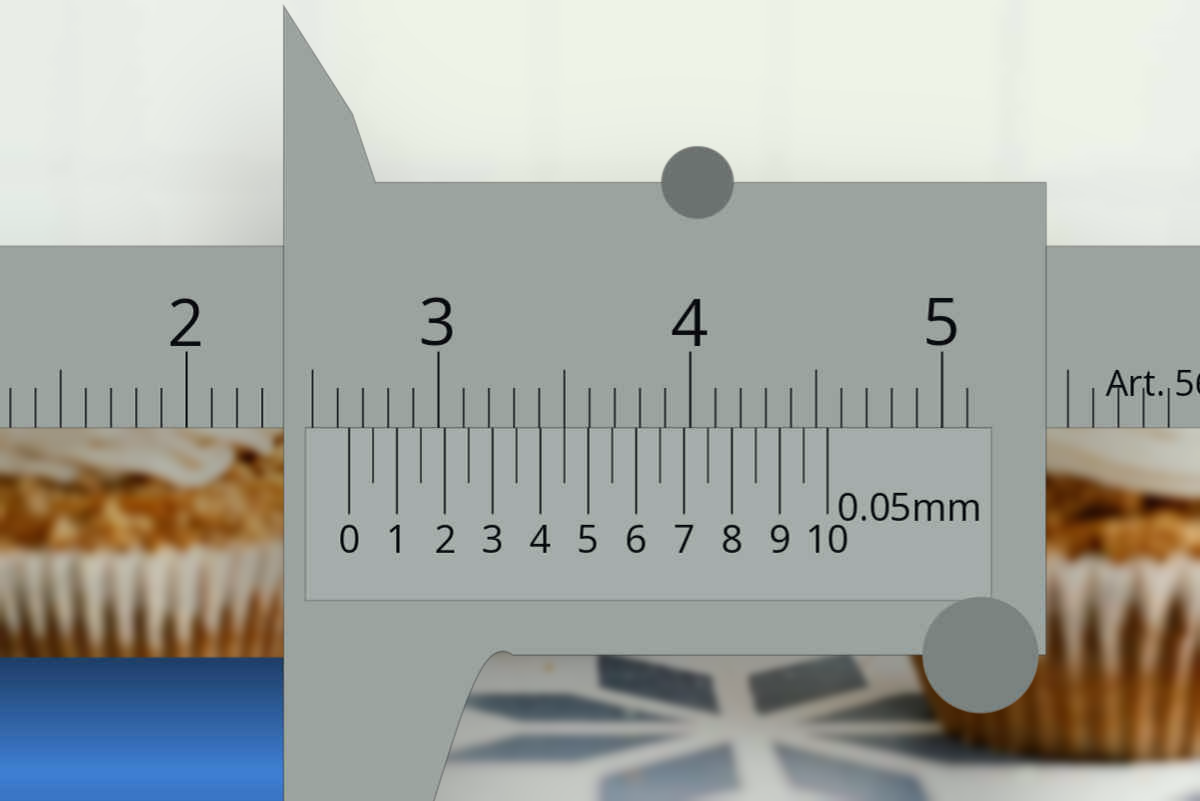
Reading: 26.45 mm
